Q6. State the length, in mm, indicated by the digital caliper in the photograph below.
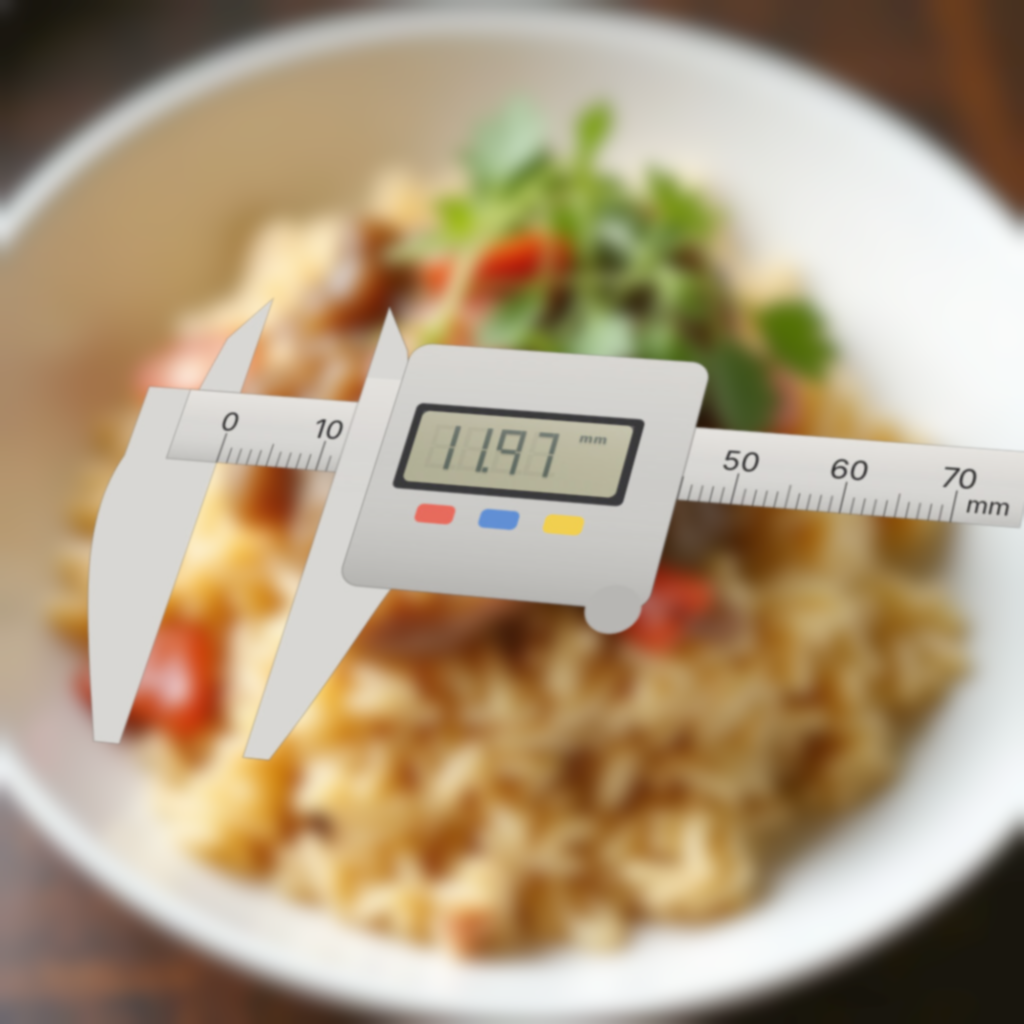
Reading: 11.97 mm
